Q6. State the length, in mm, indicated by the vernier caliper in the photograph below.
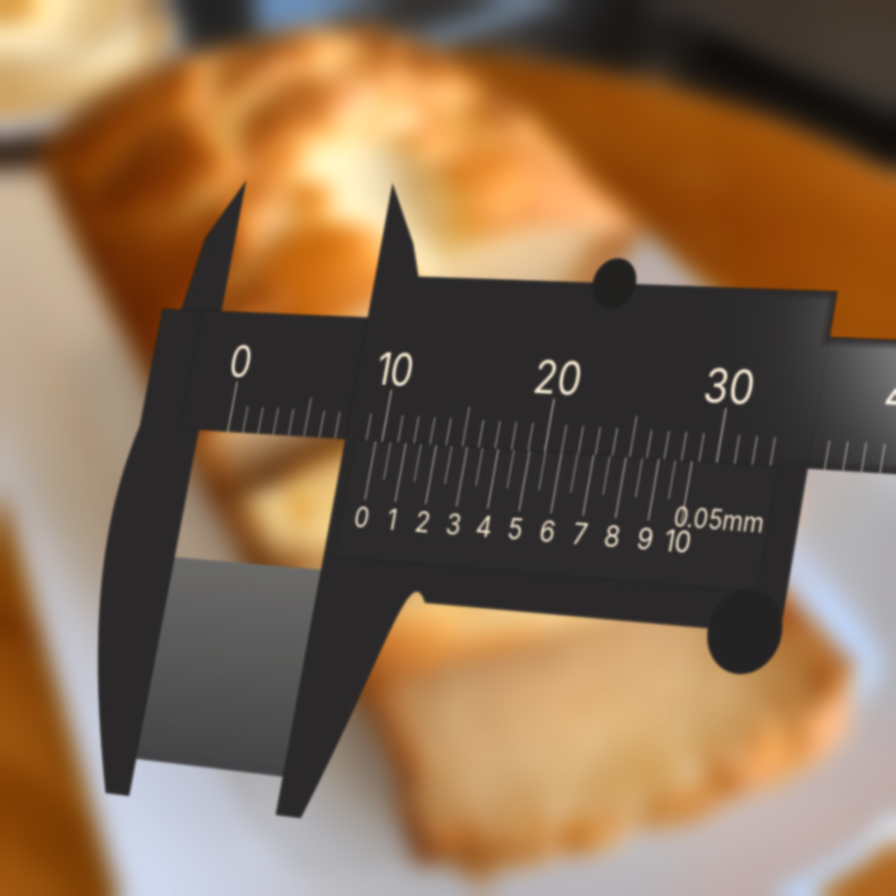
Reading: 9.6 mm
